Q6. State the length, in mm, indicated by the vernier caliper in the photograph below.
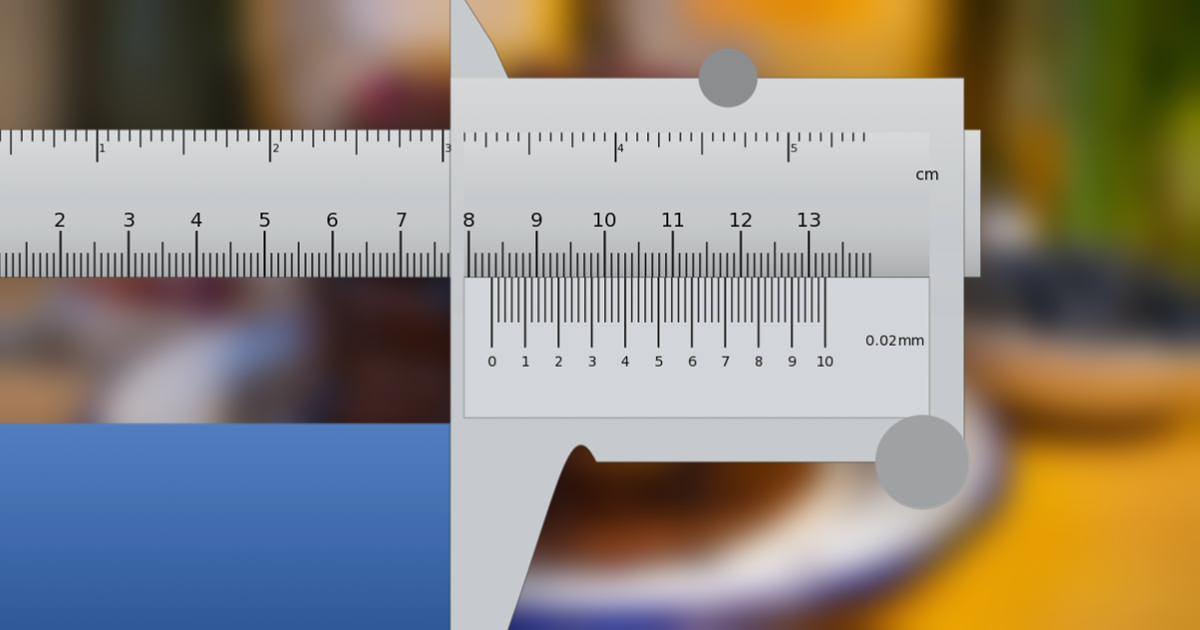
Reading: 83.4 mm
